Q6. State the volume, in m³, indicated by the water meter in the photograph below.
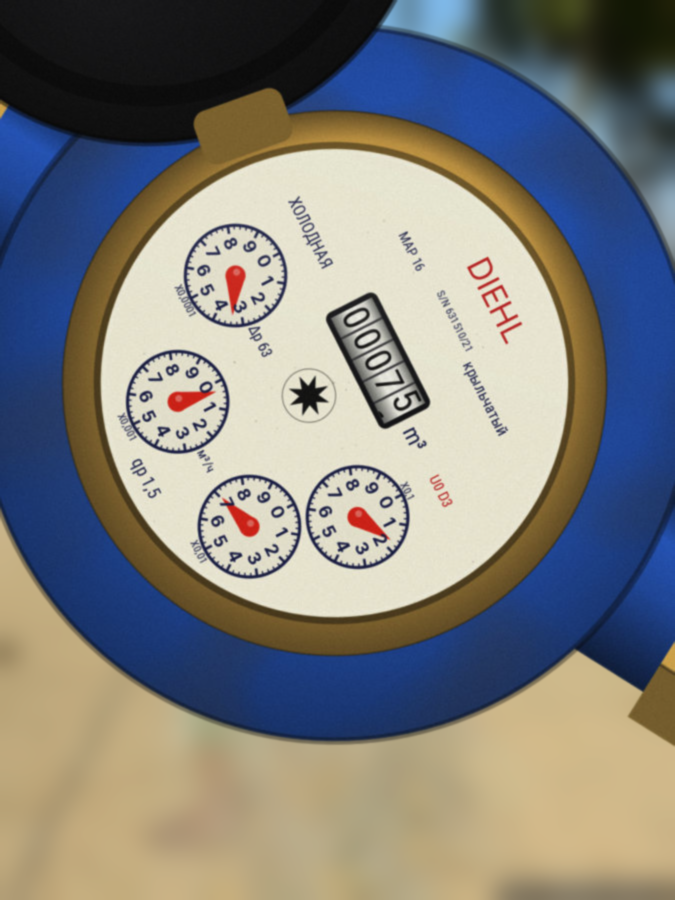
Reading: 75.1703 m³
